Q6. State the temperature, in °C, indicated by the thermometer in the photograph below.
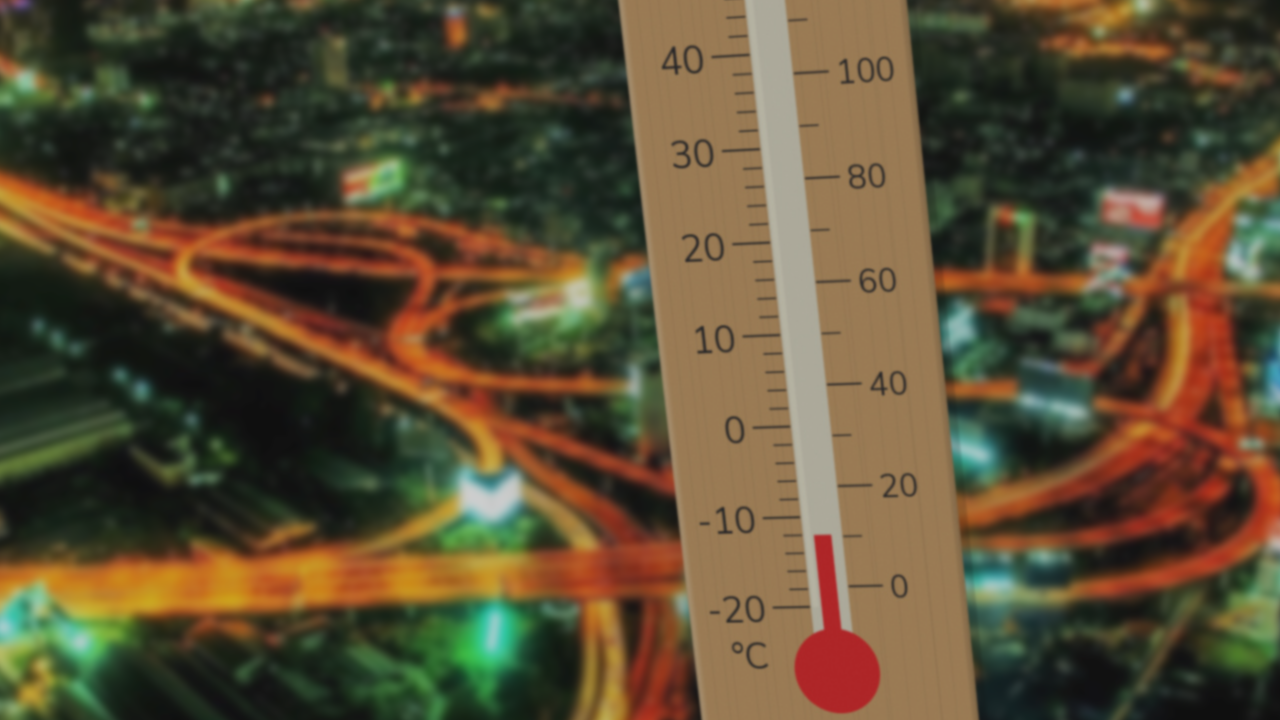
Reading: -12 °C
